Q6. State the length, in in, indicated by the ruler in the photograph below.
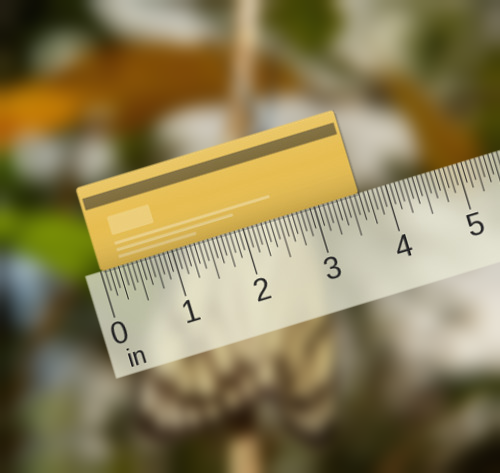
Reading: 3.625 in
